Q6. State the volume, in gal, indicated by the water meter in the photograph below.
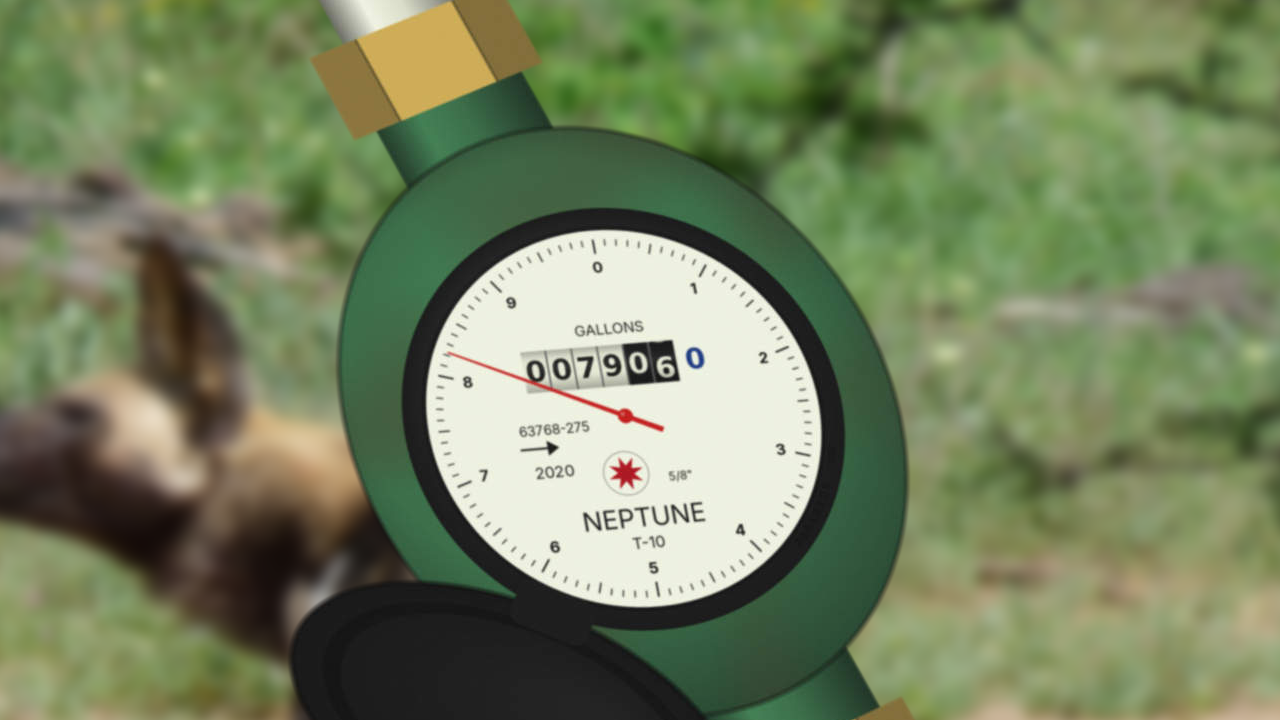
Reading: 79058.2 gal
